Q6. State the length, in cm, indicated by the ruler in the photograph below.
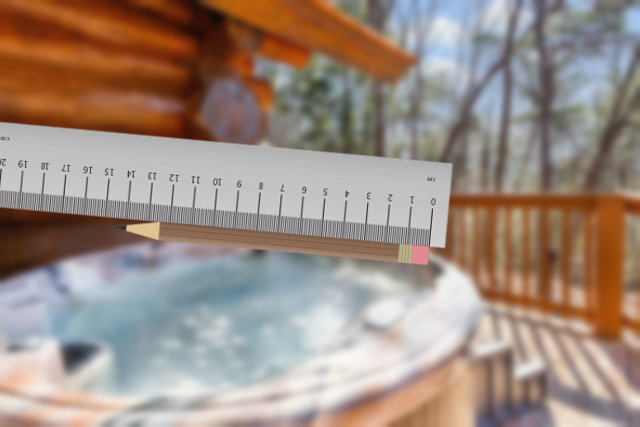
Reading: 14.5 cm
